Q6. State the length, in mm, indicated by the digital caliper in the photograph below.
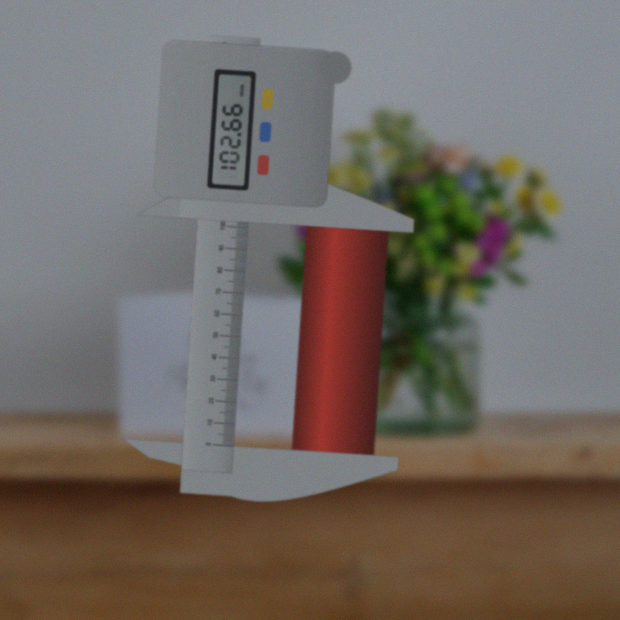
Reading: 102.66 mm
